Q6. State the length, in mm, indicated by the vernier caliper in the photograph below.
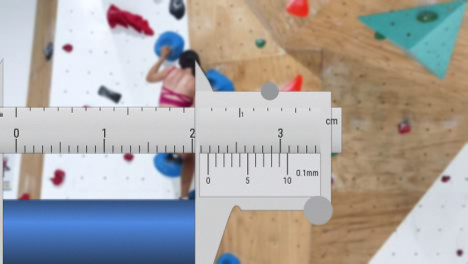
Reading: 21.8 mm
